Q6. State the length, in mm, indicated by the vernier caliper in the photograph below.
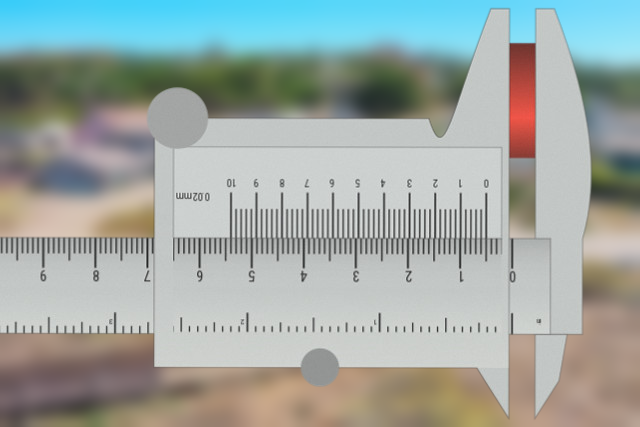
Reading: 5.0 mm
